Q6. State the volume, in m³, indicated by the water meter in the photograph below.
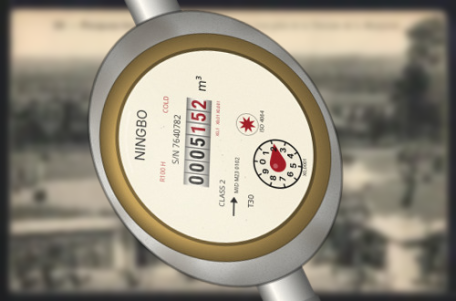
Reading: 5.1522 m³
